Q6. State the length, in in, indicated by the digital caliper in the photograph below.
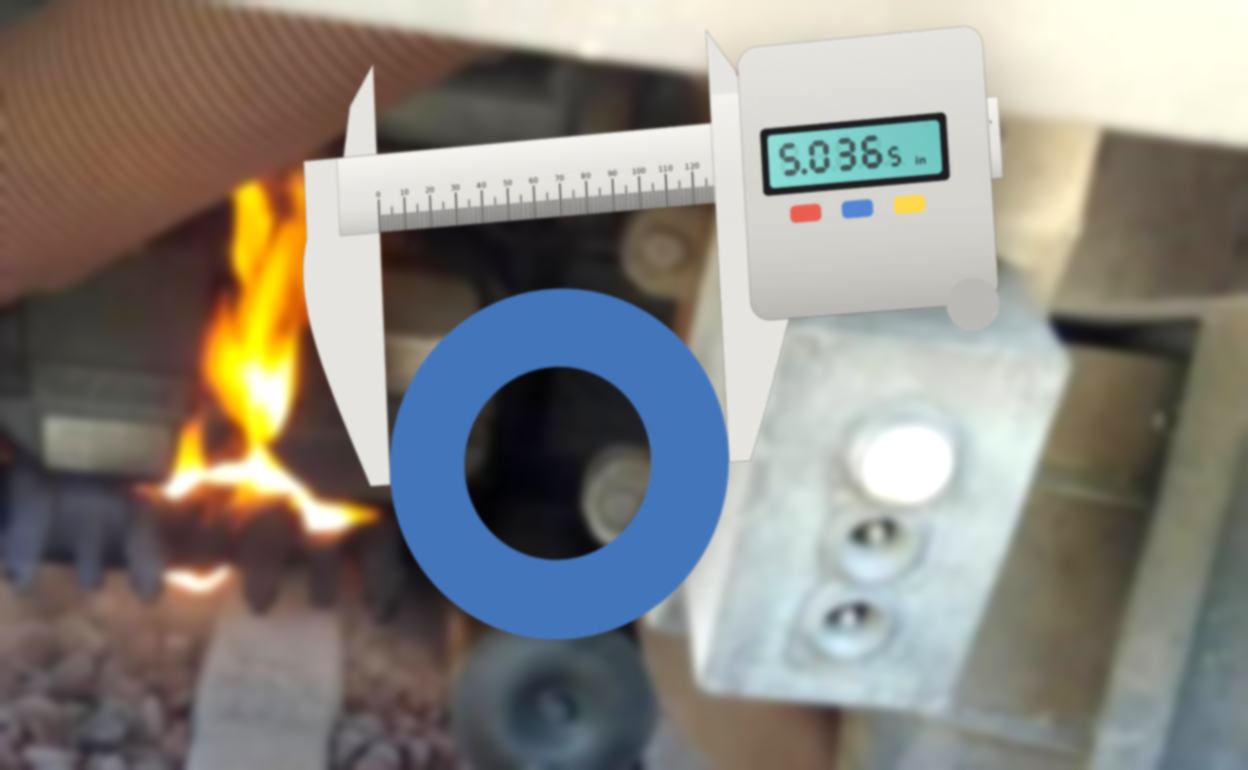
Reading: 5.0365 in
